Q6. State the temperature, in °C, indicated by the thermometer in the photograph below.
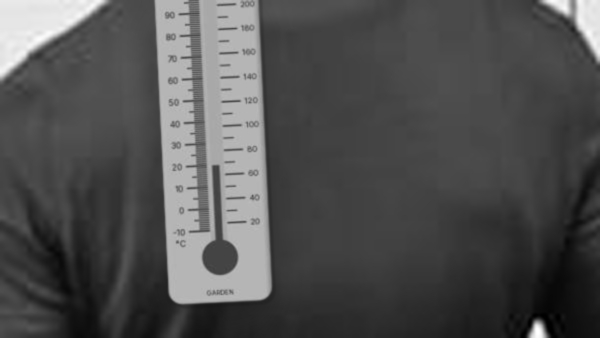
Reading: 20 °C
